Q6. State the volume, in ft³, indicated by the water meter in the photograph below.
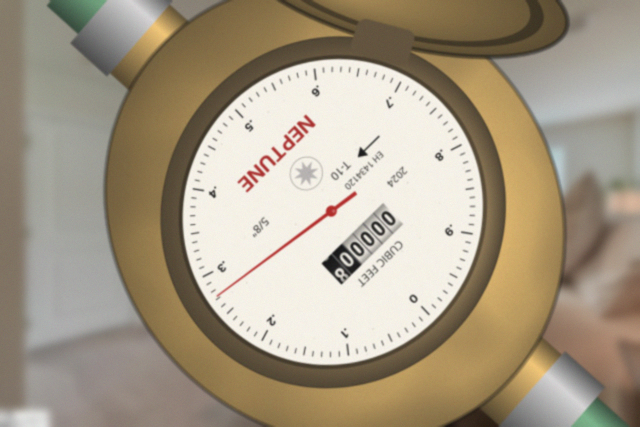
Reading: 8.27 ft³
